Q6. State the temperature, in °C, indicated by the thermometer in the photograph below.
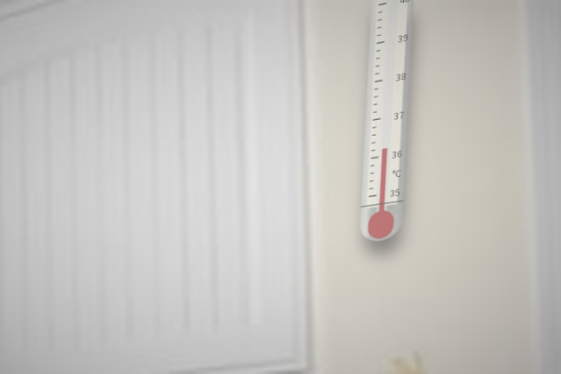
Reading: 36.2 °C
